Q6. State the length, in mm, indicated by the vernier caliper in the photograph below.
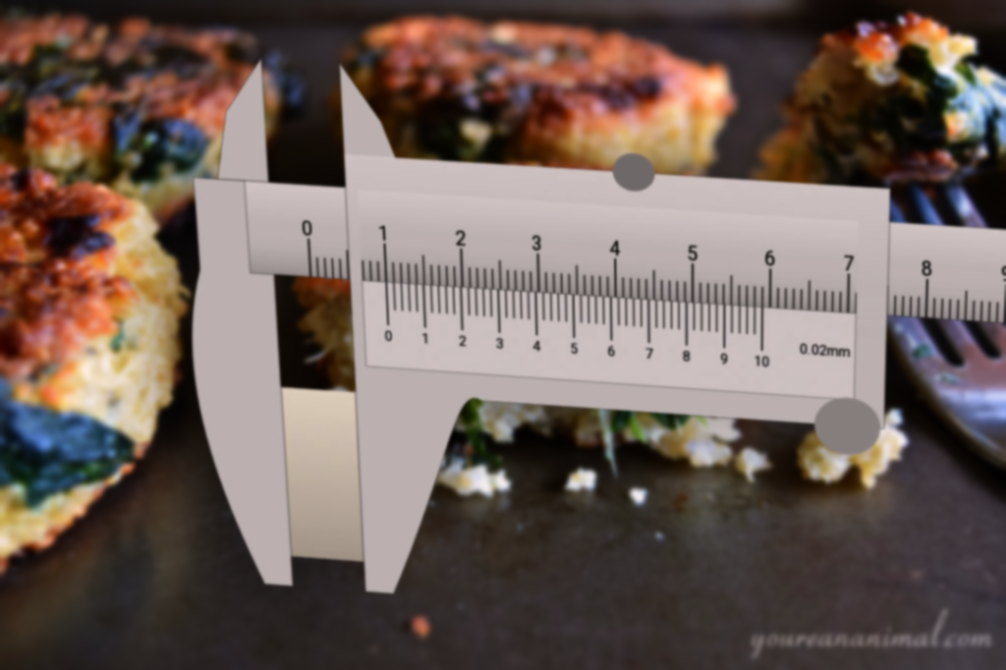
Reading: 10.0 mm
